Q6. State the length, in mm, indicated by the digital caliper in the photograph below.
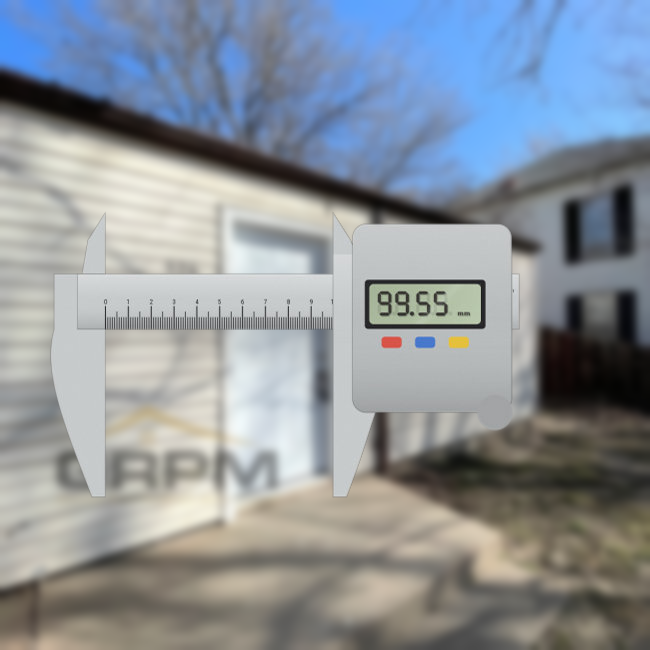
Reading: 99.55 mm
